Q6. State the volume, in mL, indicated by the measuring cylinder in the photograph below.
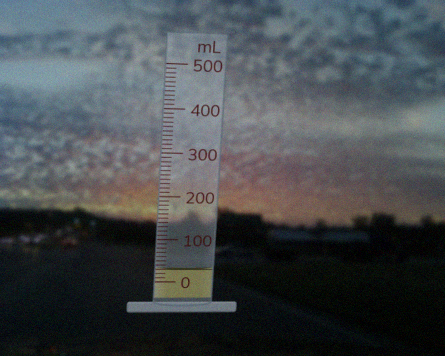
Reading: 30 mL
